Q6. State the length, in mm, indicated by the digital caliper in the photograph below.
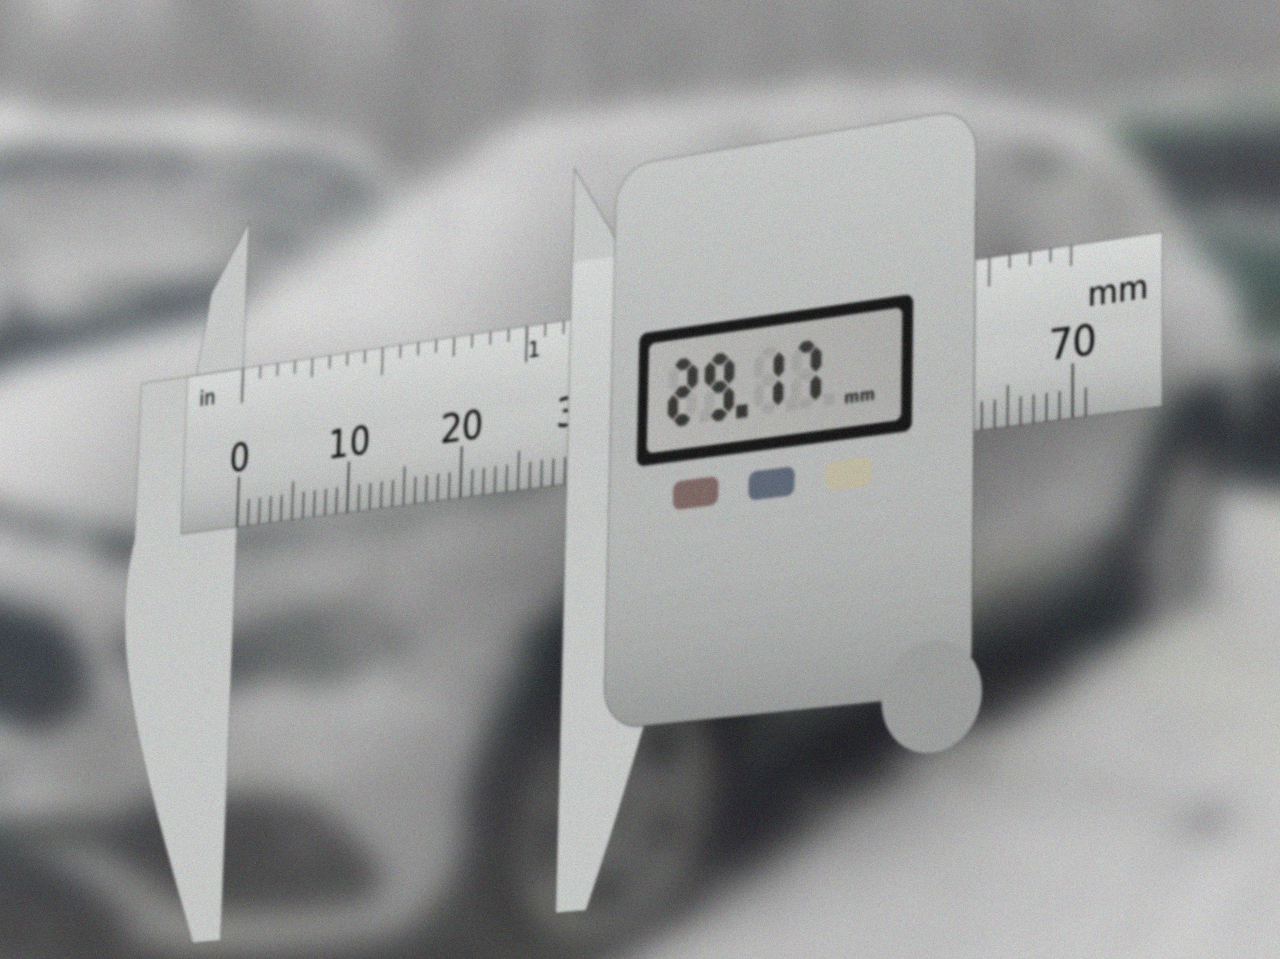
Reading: 29.17 mm
